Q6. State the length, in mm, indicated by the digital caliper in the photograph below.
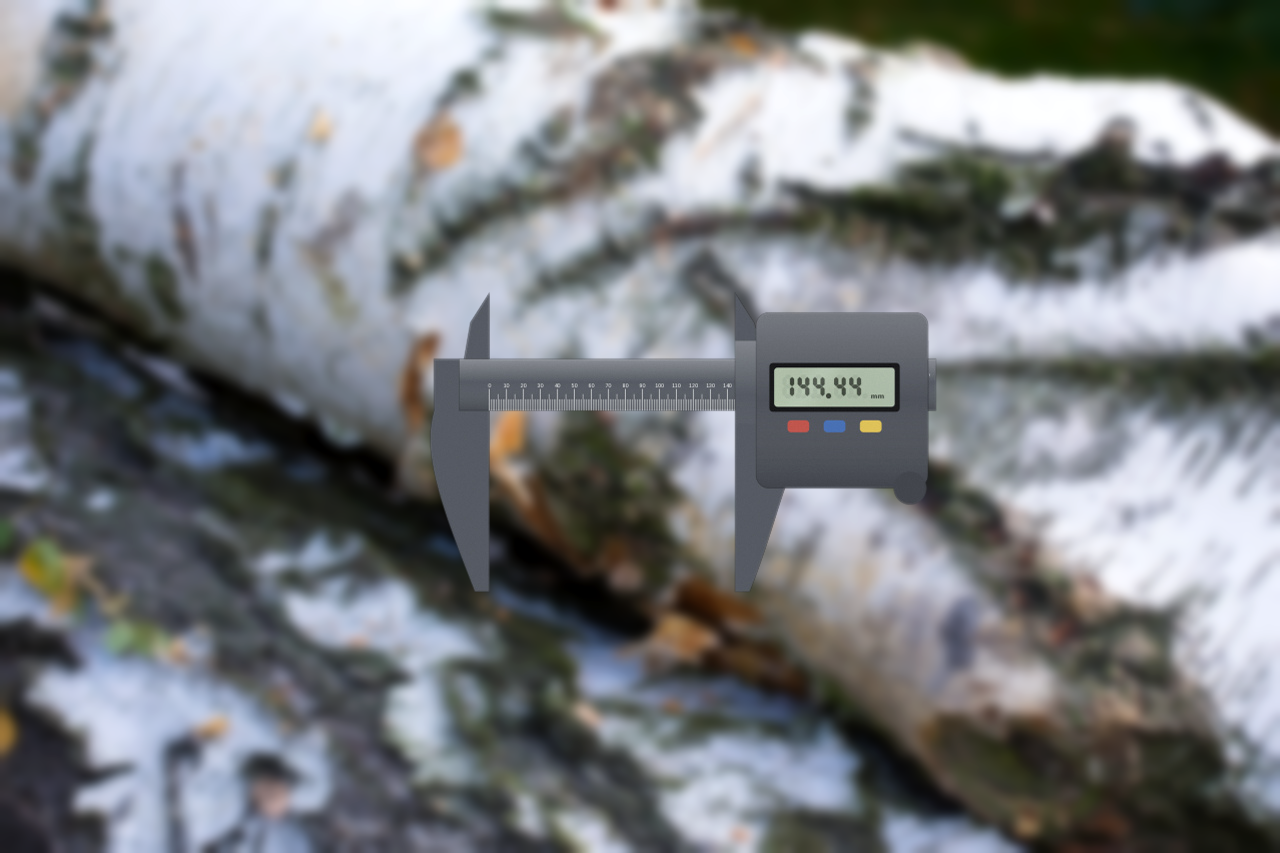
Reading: 144.44 mm
